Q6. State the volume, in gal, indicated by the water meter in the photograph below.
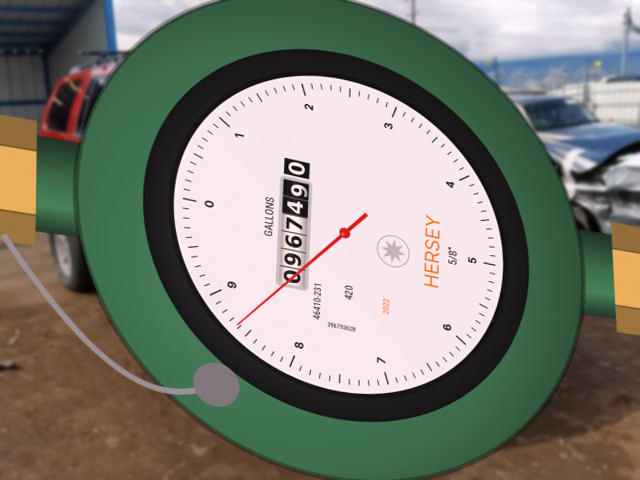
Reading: 967488.6 gal
